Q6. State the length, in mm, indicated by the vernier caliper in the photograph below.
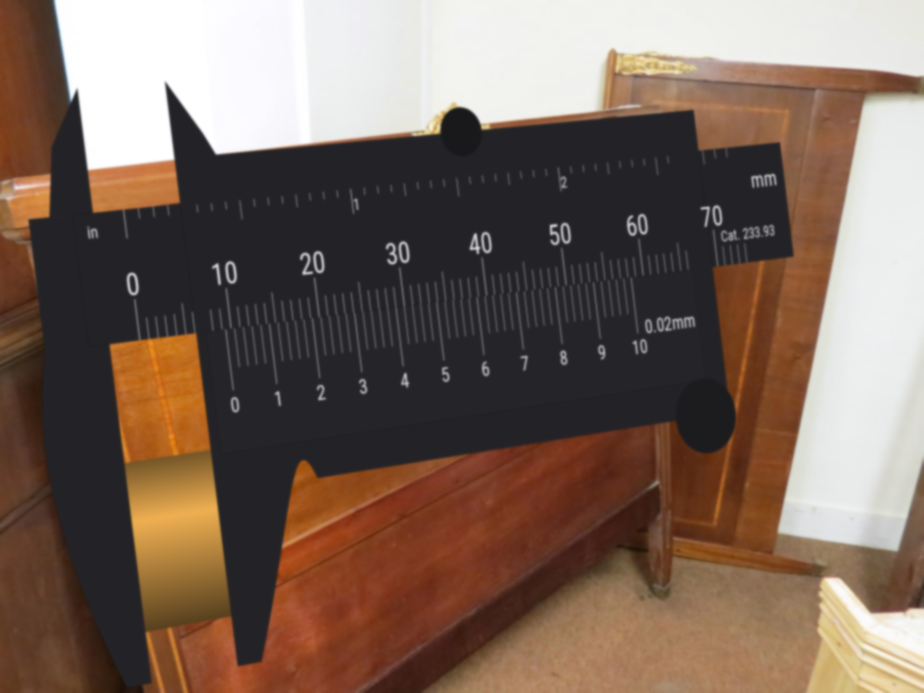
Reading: 9.4 mm
